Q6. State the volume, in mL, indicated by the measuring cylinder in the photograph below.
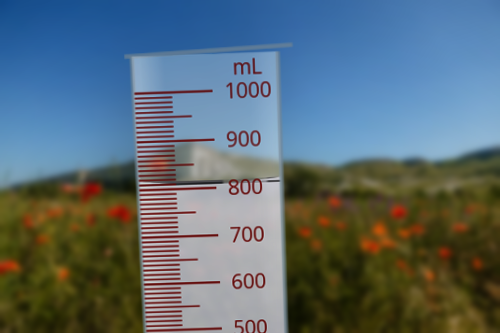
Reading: 810 mL
